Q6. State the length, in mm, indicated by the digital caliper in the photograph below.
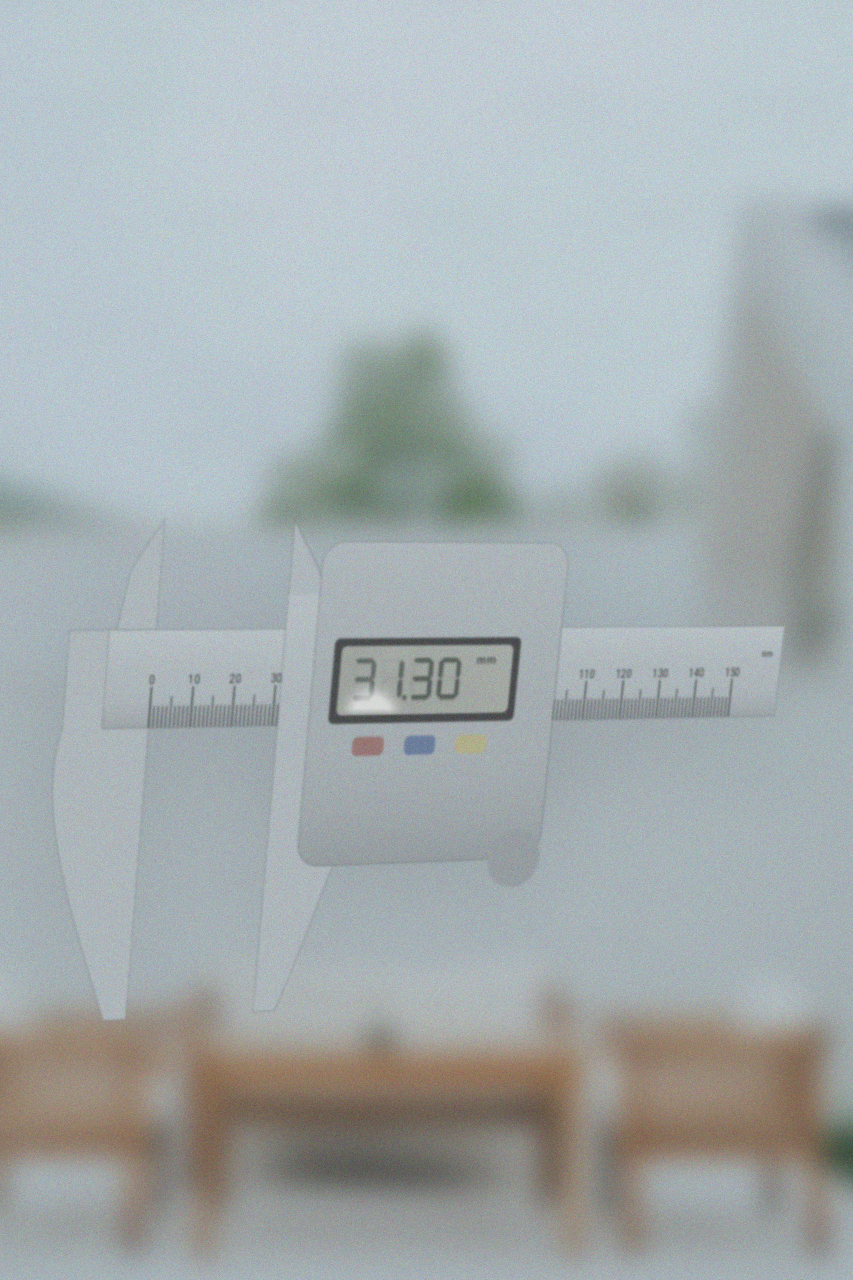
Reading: 31.30 mm
